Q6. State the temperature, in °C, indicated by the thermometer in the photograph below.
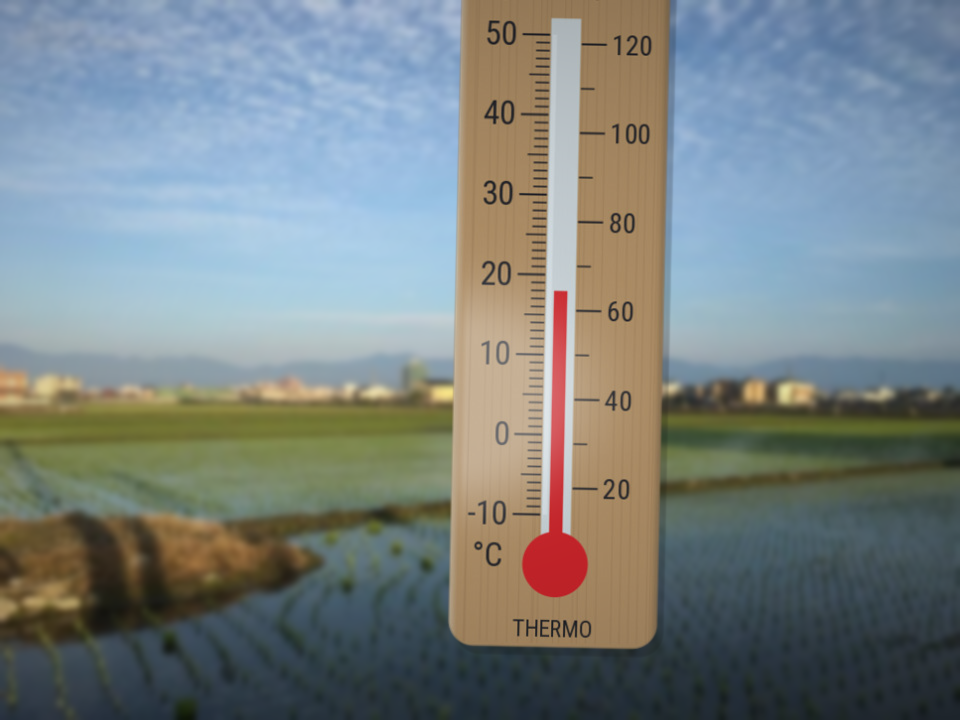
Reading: 18 °C
